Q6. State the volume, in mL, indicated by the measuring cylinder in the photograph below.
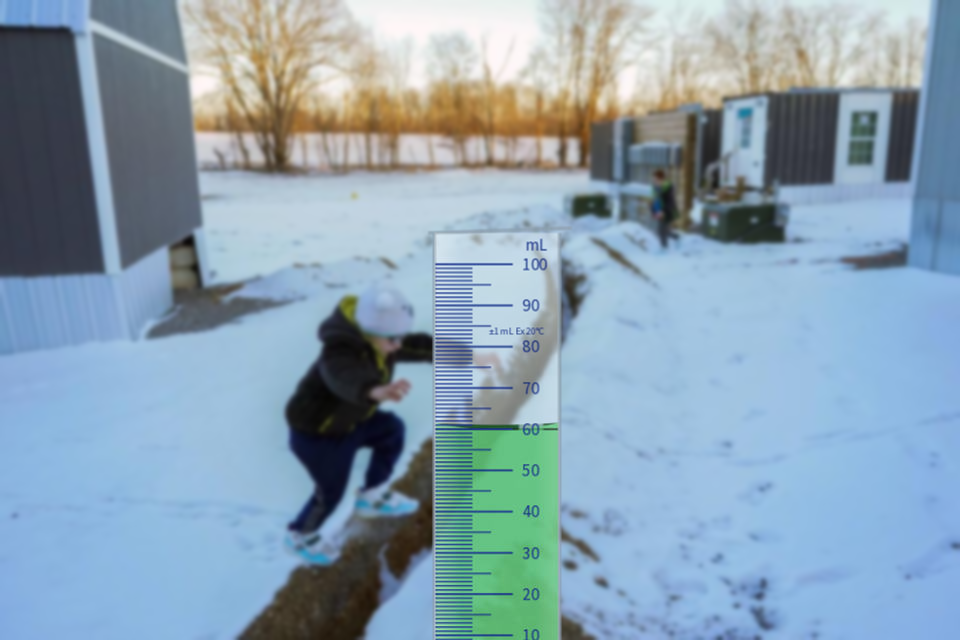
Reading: 60 mL
